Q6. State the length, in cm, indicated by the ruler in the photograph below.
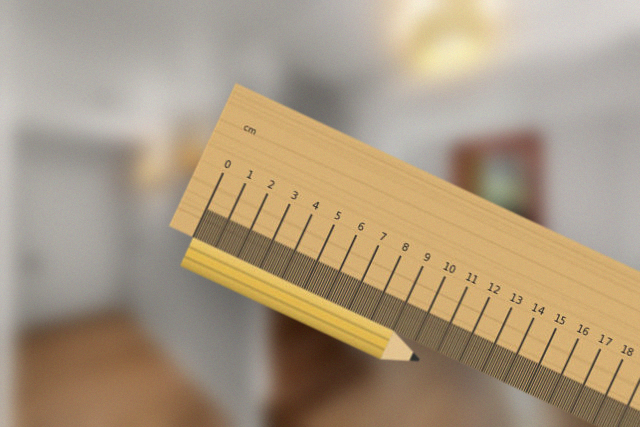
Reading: 10.5 cm
